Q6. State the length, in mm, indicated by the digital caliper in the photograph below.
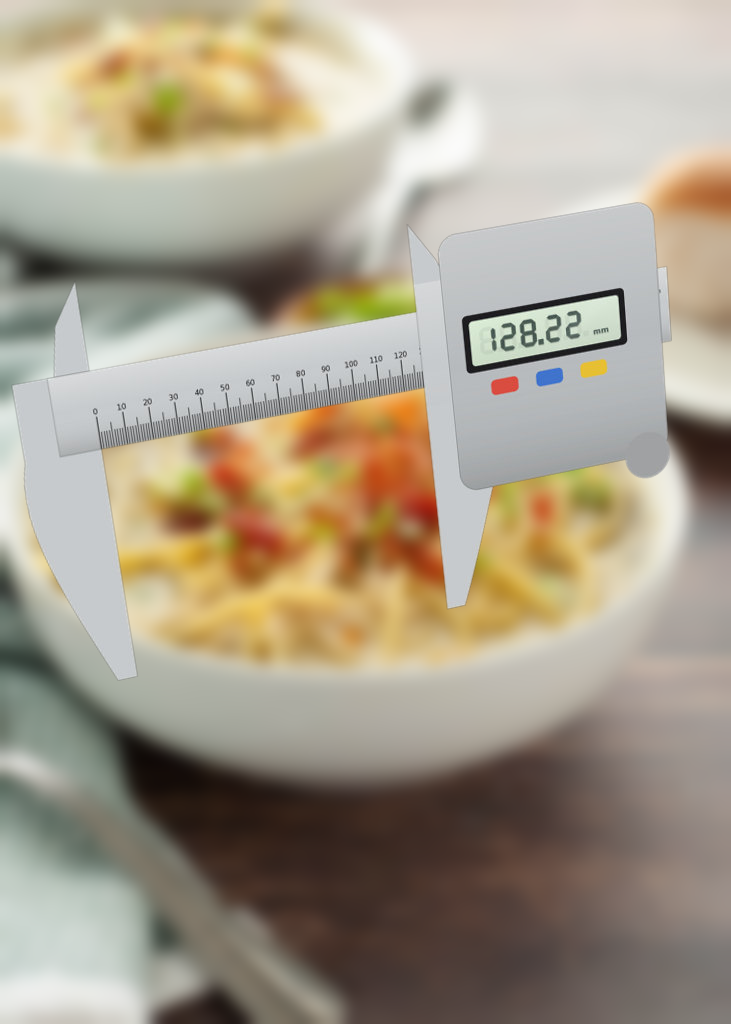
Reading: 128.22 mm
